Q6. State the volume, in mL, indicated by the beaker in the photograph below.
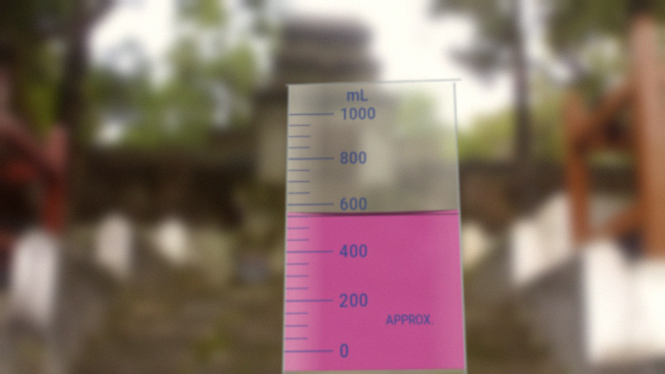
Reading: 550 mL
